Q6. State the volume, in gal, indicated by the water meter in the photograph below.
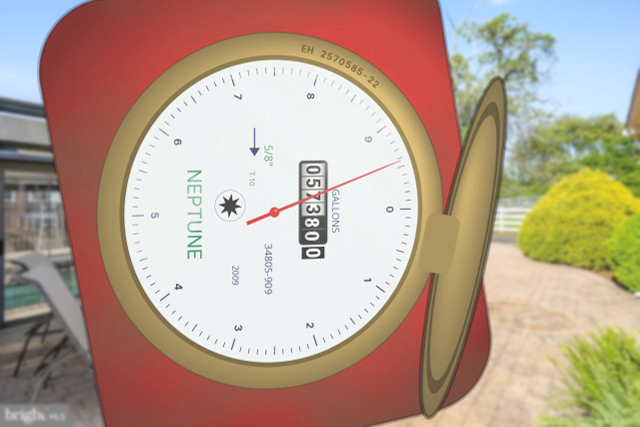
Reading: 573799.4 gal
